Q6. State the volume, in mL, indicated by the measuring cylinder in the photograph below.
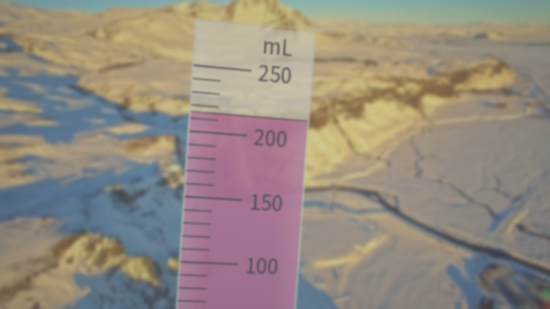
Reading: 215 mL
